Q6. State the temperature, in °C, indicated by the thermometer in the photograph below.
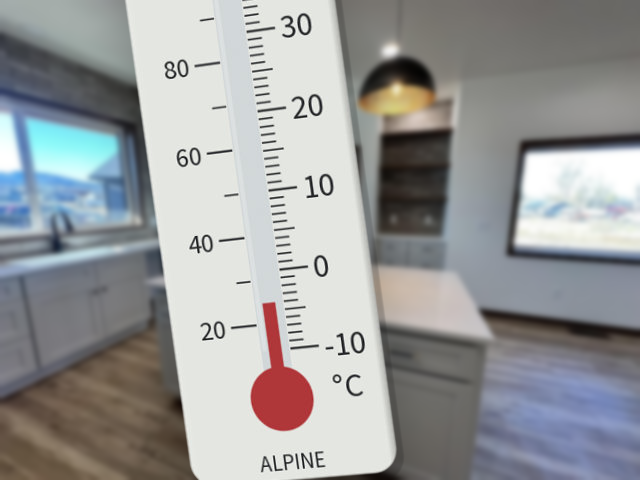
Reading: -4 °C
